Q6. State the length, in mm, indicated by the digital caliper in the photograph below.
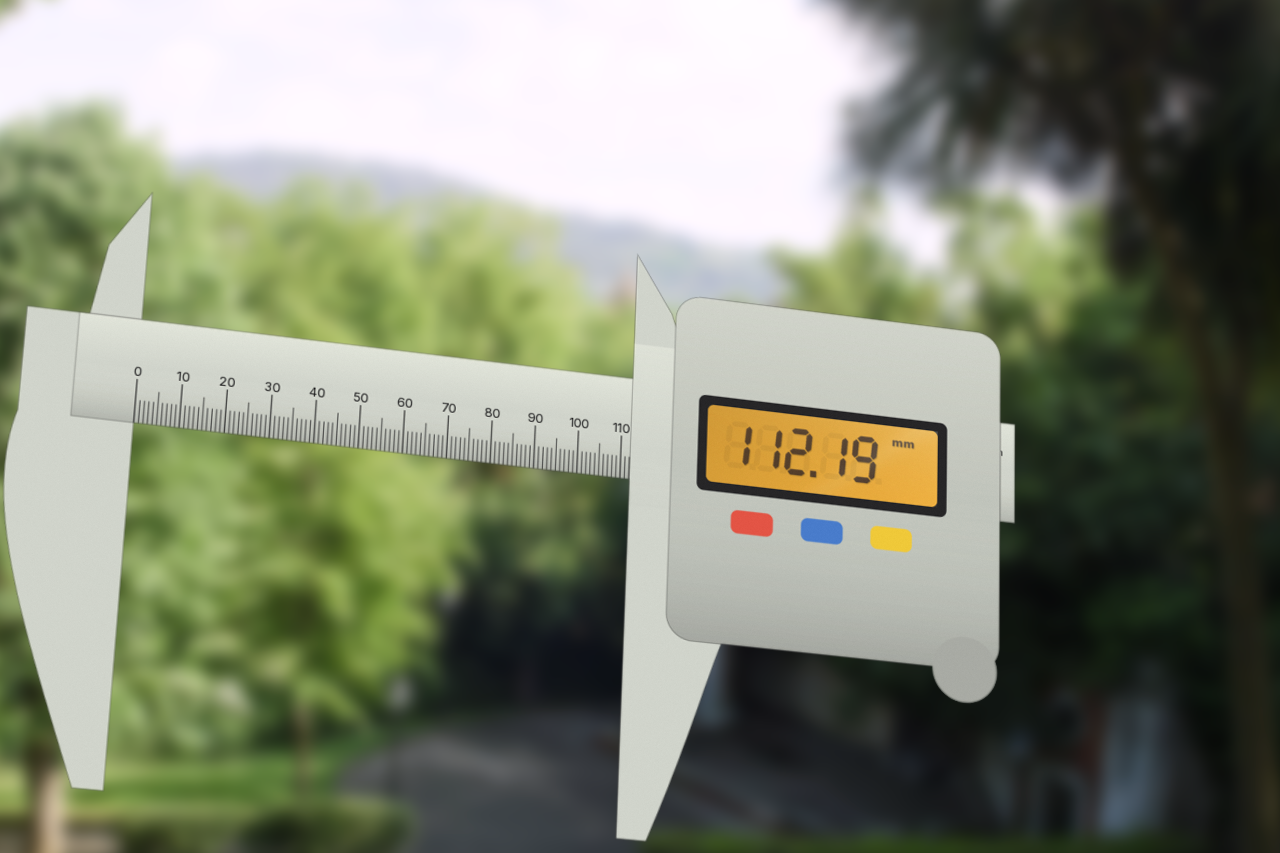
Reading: 112.19 mm
